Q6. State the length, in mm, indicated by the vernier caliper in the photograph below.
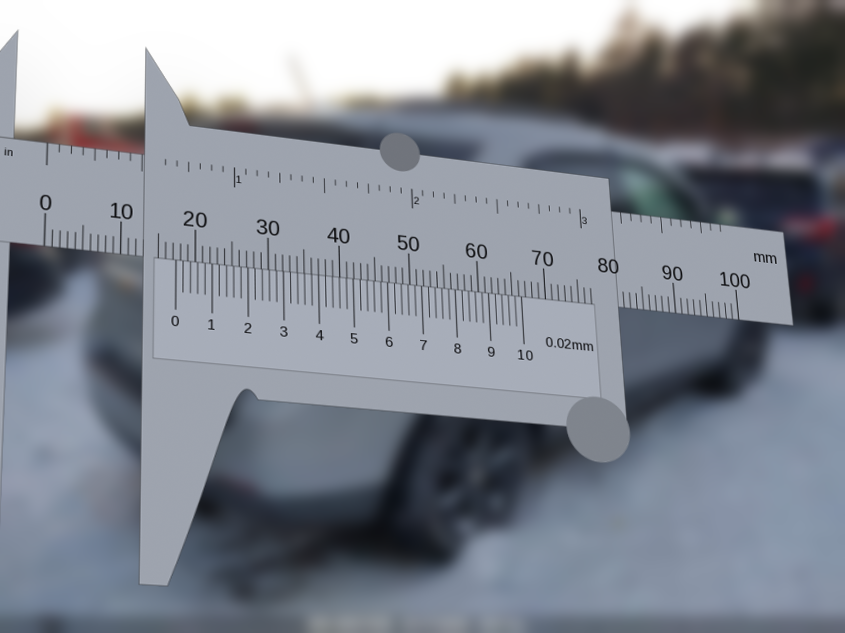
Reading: 17.4 mm
